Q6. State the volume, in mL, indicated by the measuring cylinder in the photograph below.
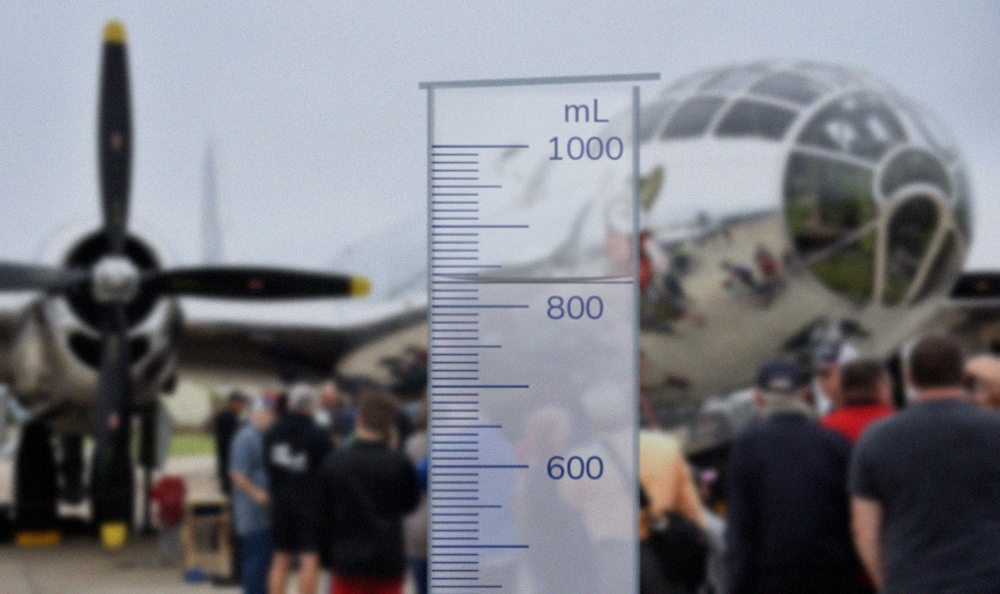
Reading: 830 mL
